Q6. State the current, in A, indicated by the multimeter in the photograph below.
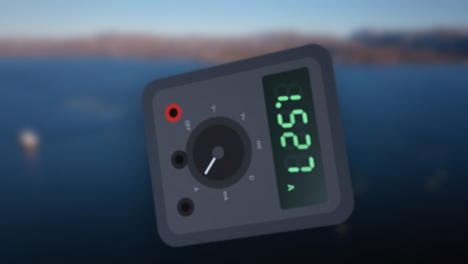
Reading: 1.527 A
